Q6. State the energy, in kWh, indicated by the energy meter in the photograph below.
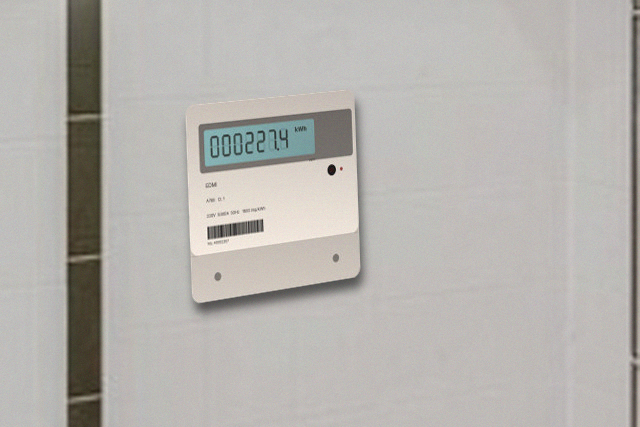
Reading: 227.4 kWh
